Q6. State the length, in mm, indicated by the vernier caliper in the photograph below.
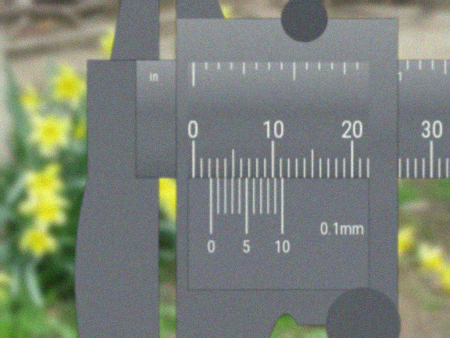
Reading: 2.2 mm
